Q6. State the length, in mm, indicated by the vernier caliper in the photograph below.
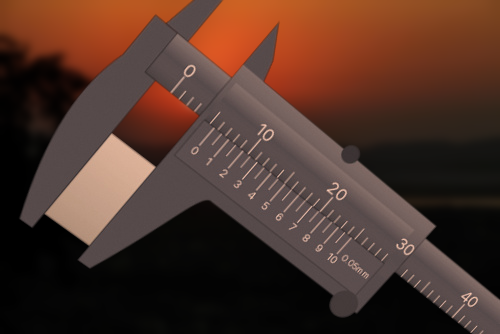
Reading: 5.6 mm
